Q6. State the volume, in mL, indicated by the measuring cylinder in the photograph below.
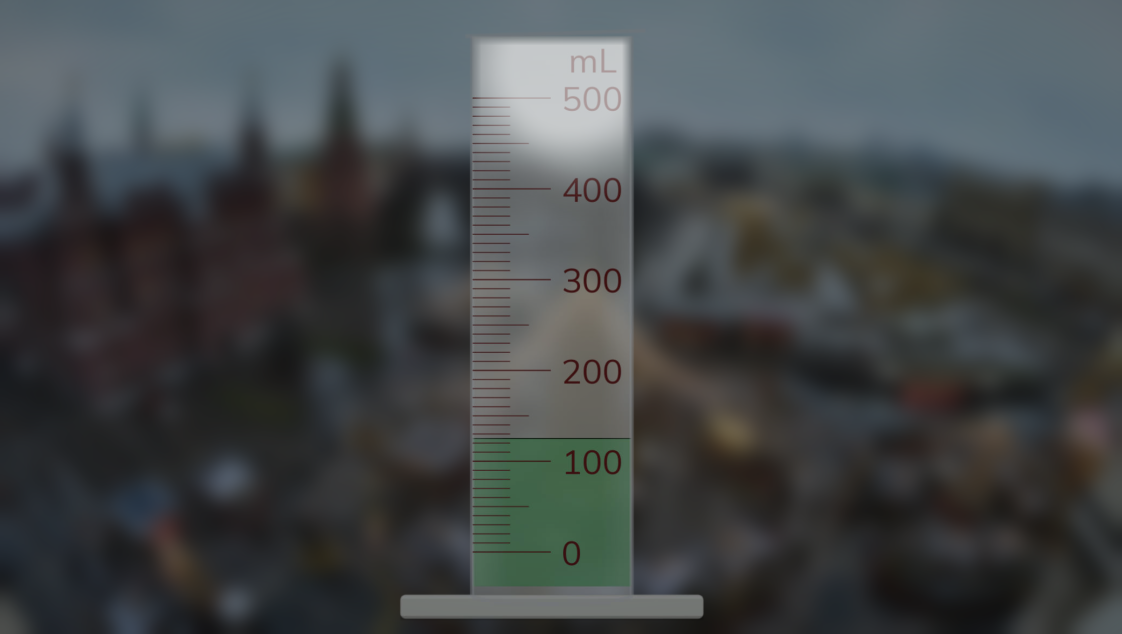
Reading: 125 mL
